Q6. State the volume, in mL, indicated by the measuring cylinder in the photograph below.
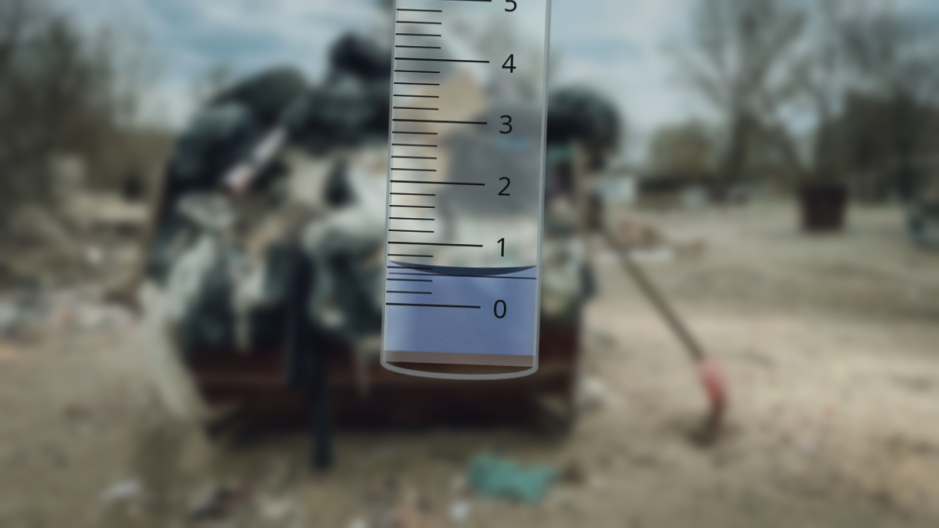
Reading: 0.5 mL
